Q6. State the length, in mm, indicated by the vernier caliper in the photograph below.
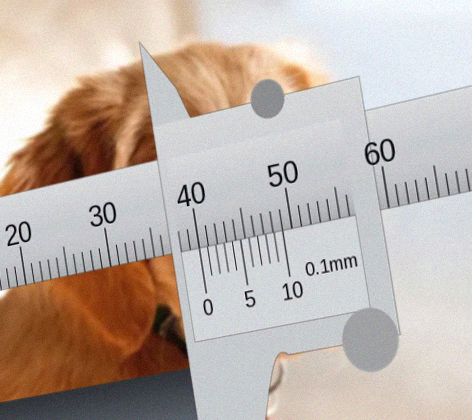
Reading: 40.0 mm
